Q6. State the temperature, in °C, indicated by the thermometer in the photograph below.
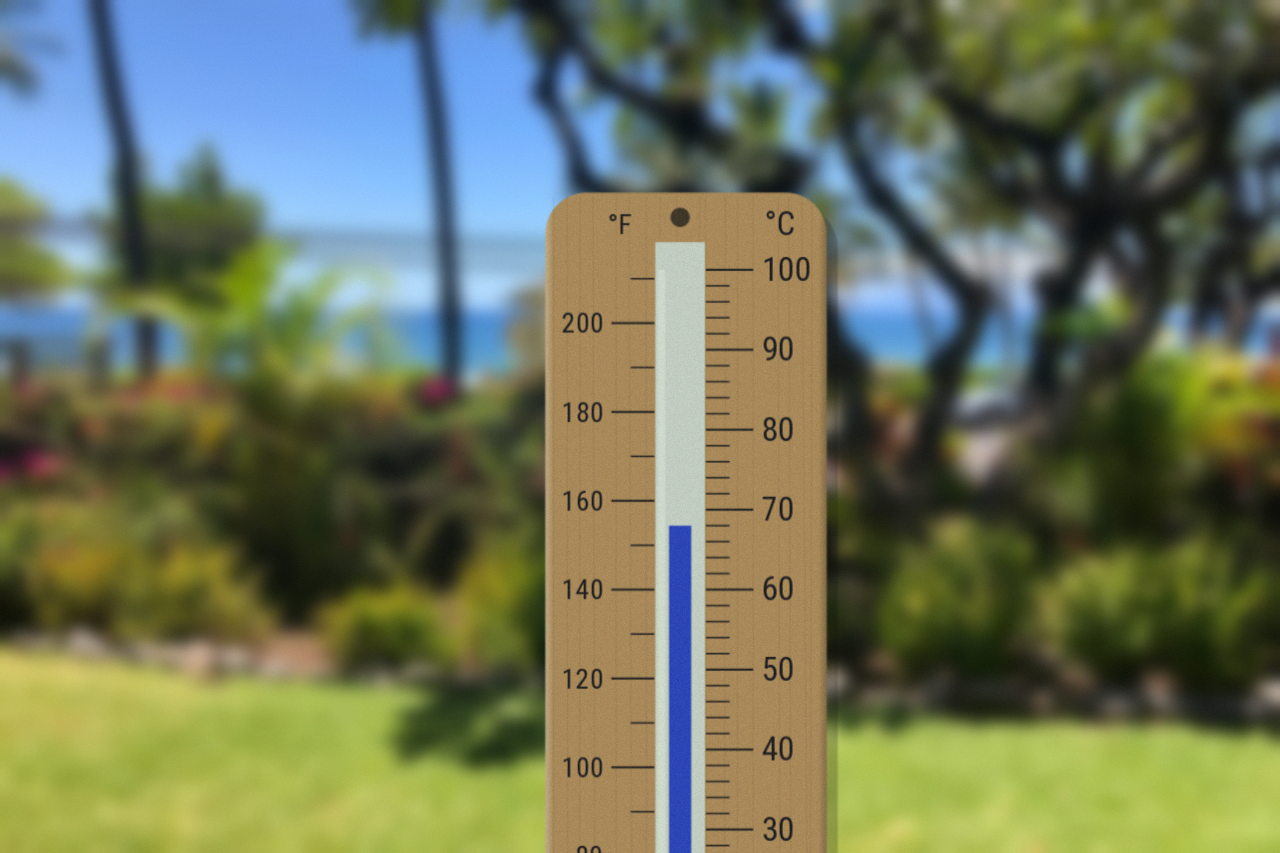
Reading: 68 °C
